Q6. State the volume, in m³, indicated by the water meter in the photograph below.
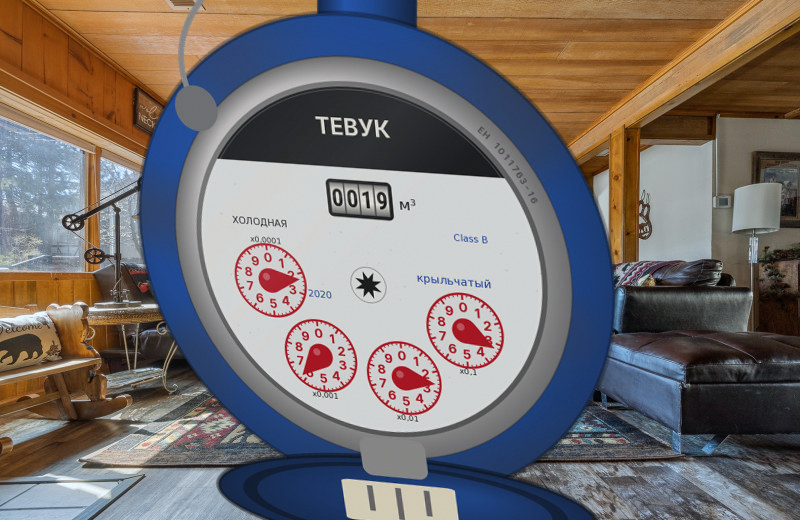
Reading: 19.3262 m³
